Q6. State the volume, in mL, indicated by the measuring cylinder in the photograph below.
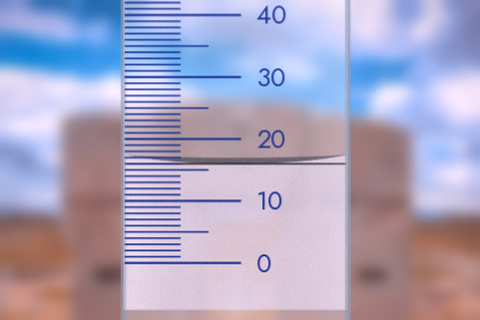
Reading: 16 mL
